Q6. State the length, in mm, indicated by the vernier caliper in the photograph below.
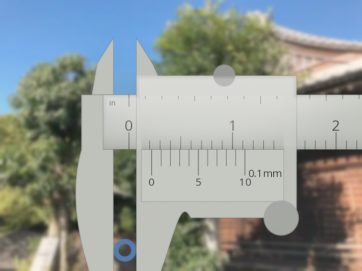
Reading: 2.2 mm
